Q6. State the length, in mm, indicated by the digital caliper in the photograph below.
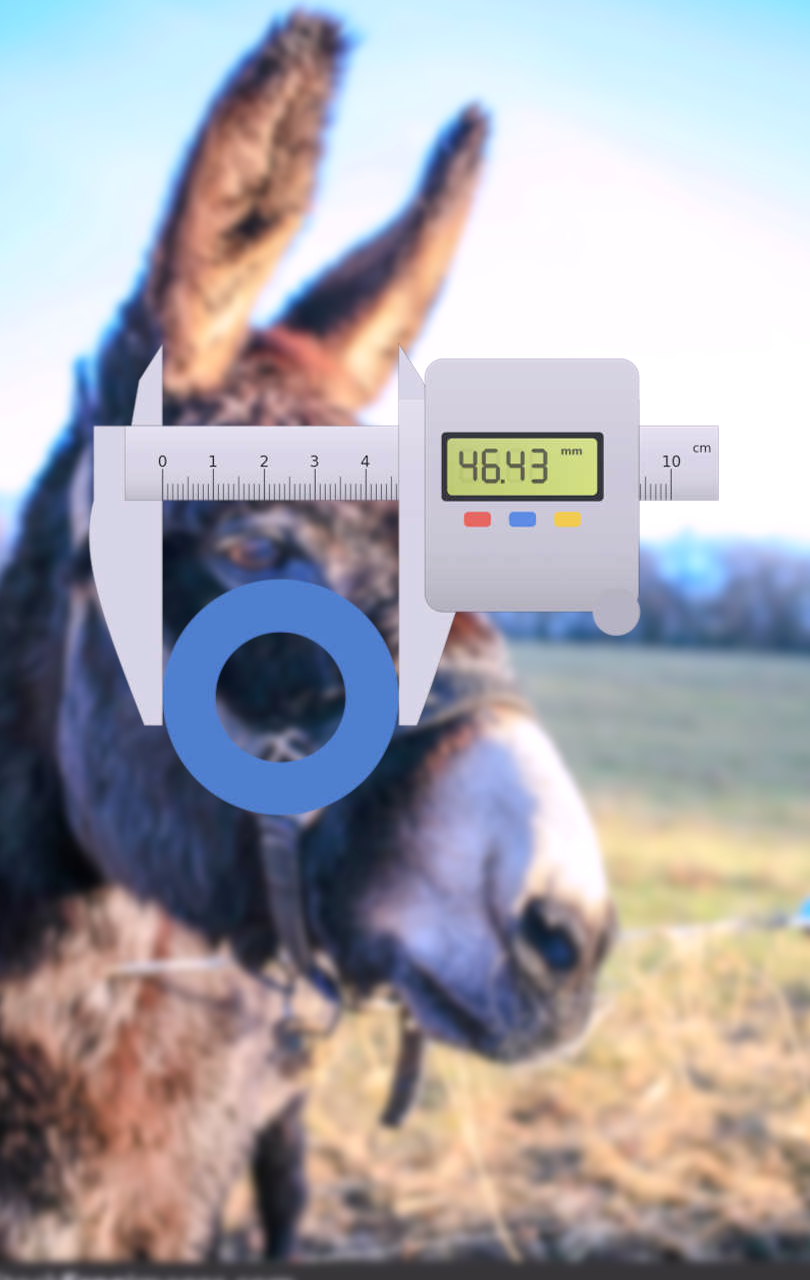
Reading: 46.43 mm
